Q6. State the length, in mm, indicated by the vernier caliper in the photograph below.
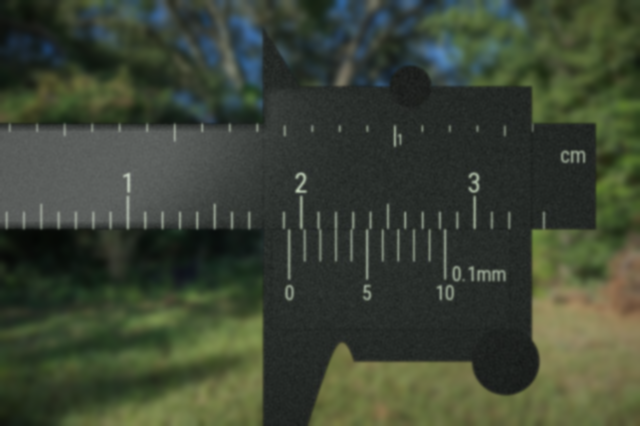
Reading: 19.3 mm
